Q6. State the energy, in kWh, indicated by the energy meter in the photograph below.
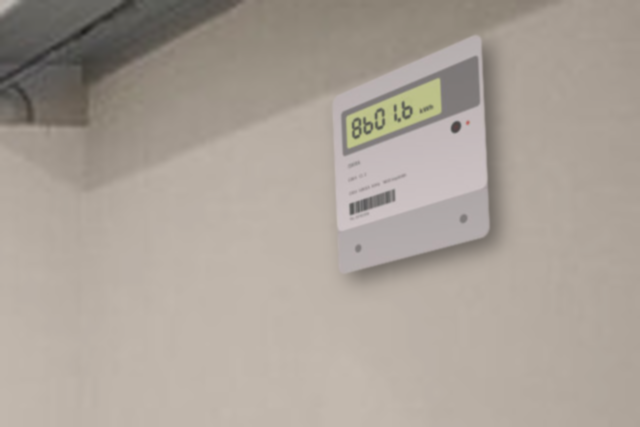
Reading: 8601.6 kWh
